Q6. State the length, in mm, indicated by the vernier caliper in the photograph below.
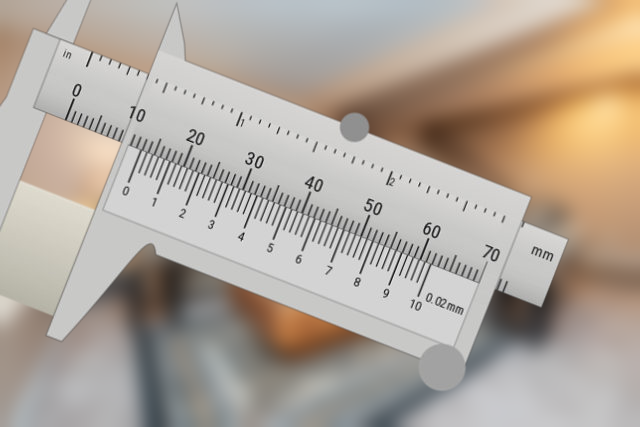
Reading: 12.8 mm
